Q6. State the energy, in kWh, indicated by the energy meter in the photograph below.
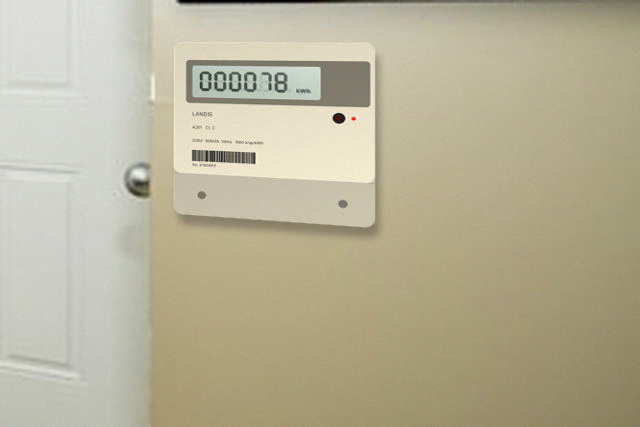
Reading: 78 kWh
